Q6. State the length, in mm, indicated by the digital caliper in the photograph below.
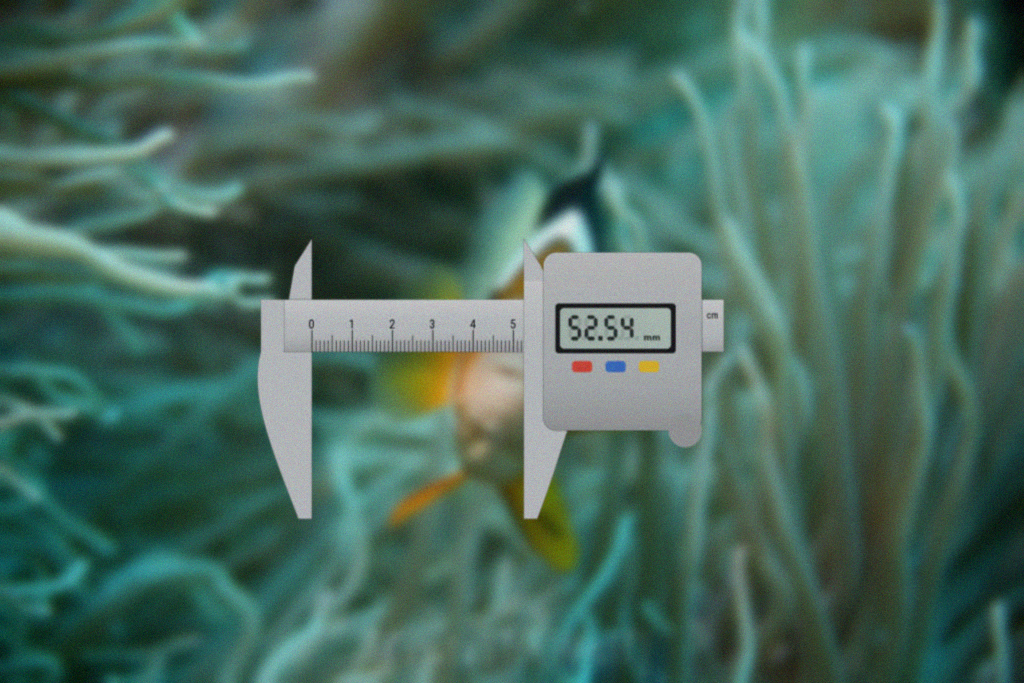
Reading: 52.54 mm
